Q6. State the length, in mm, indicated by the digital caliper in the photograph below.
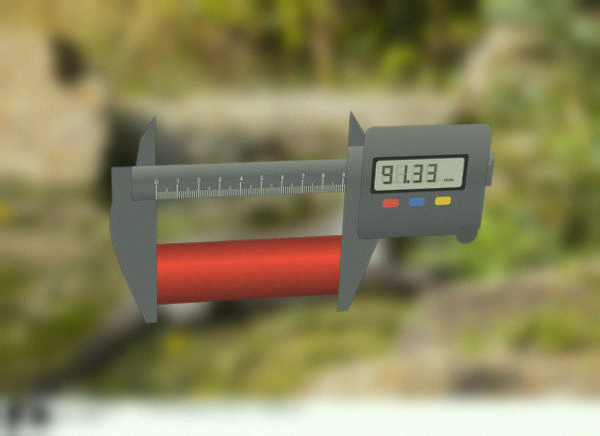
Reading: 91.33 mm
